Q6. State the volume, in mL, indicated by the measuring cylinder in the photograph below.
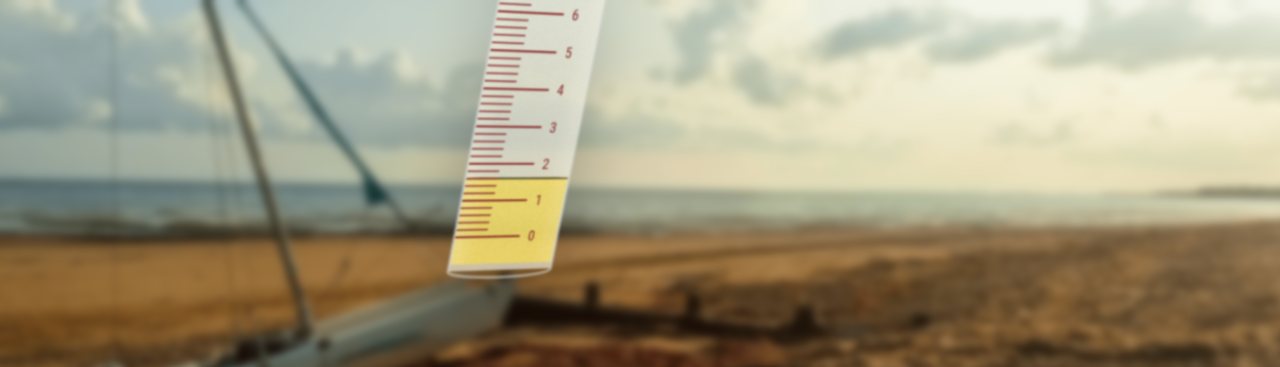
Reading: 1.6 mL
